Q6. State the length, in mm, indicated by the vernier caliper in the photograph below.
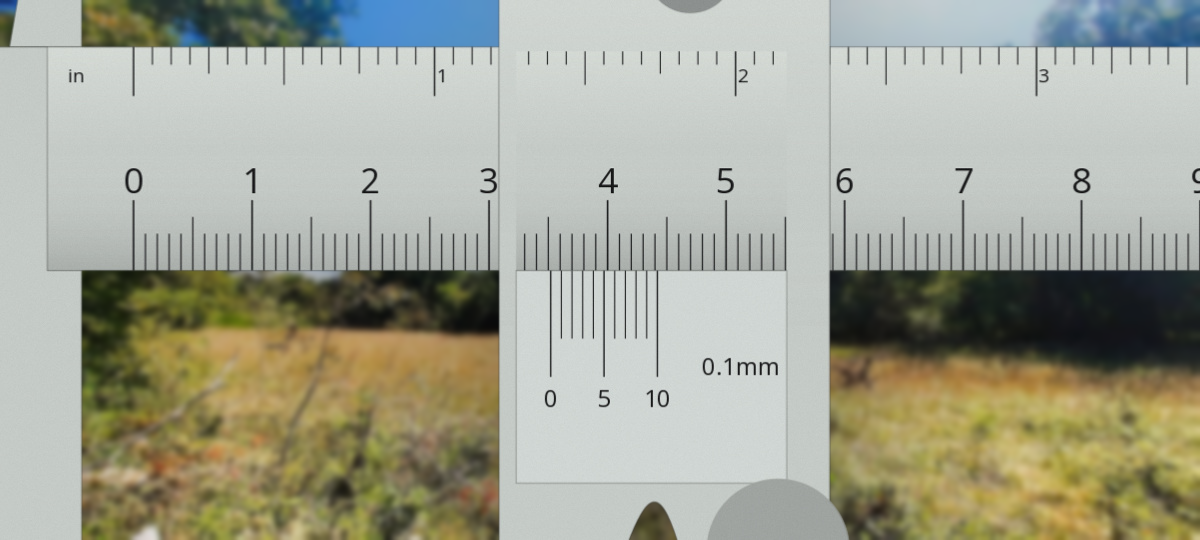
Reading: 35.2 mm
